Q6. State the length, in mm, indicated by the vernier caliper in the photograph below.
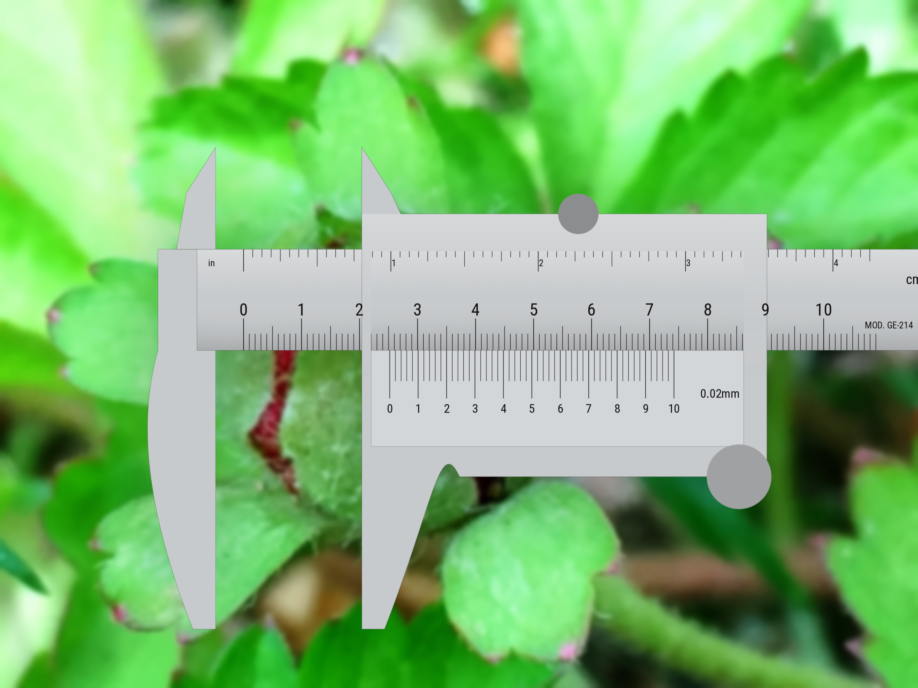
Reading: 25.2 mm
